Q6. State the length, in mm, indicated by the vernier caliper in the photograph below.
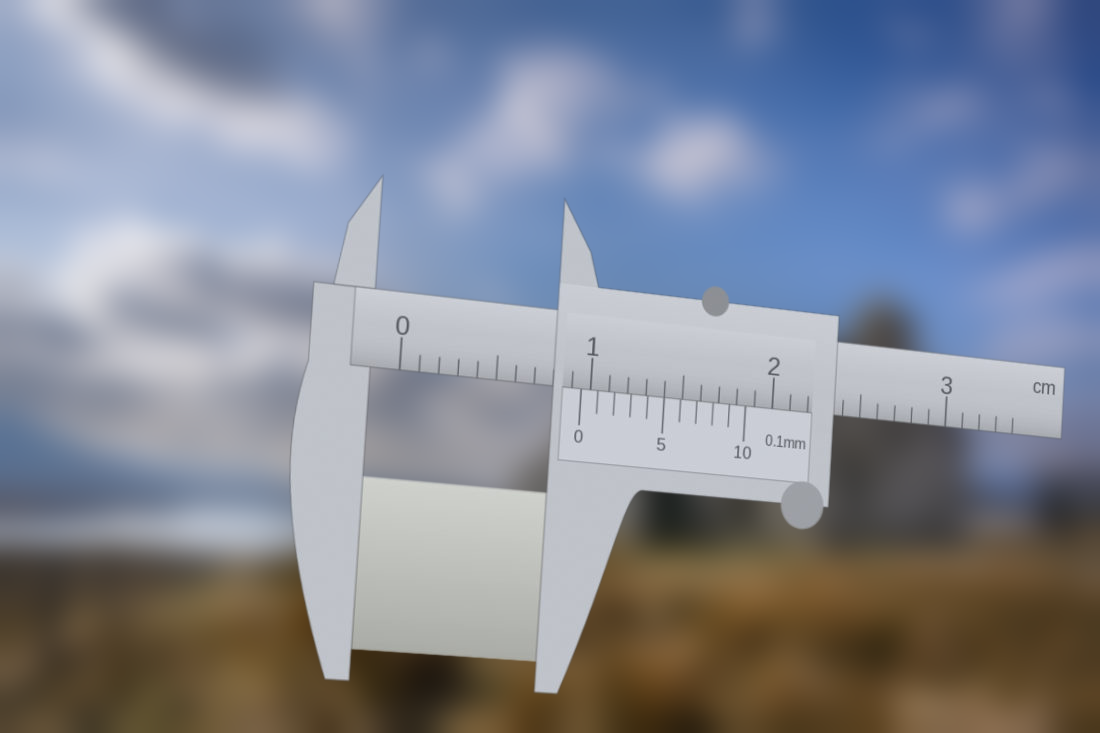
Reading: 9.5 mm
